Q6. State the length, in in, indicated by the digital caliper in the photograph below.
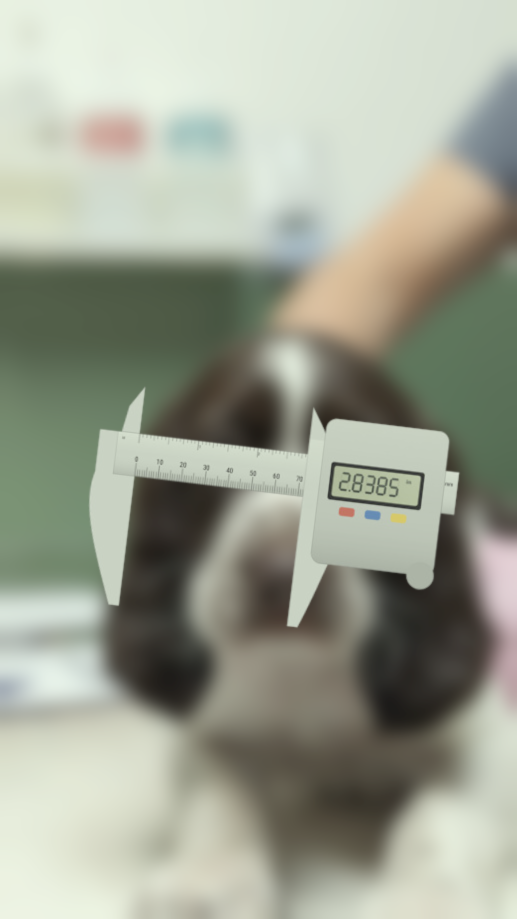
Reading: 2.8385 in
